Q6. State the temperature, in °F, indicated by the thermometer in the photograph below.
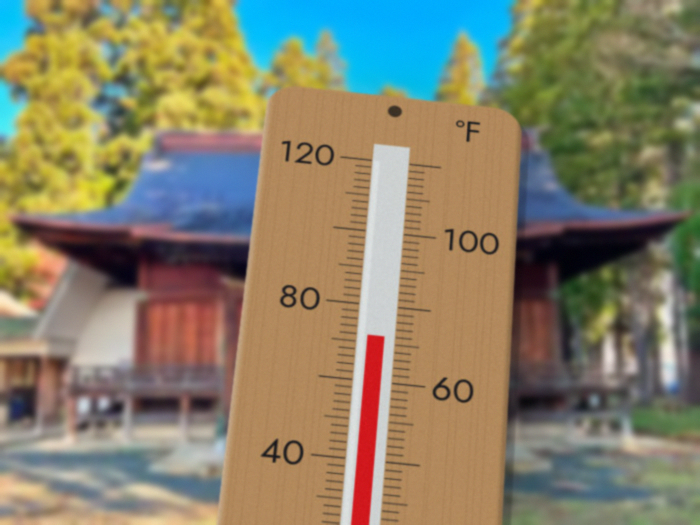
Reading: 72 °F
